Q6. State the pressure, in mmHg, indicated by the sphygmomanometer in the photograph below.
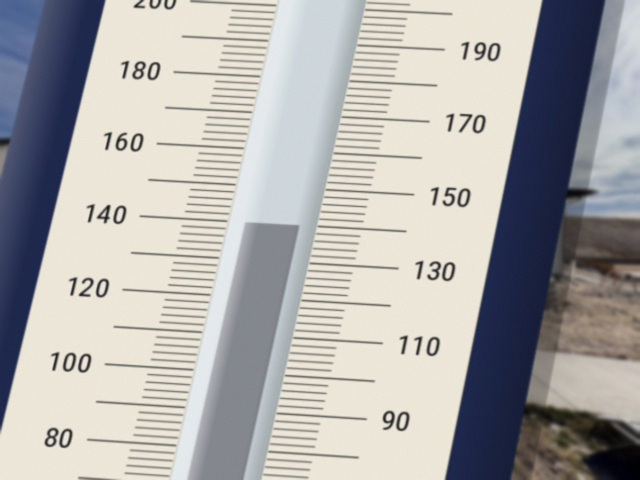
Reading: 140 mmHg
